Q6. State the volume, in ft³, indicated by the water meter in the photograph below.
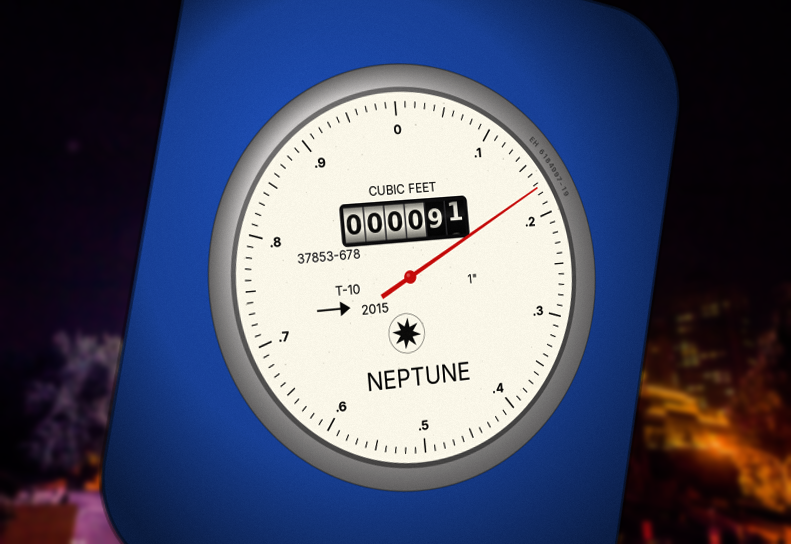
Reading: 91.17 ft³
